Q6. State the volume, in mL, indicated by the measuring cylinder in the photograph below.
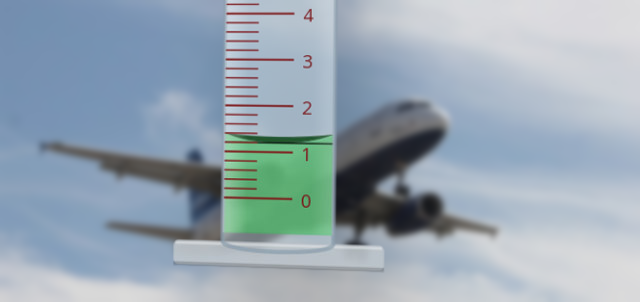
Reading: 1.2 mL
